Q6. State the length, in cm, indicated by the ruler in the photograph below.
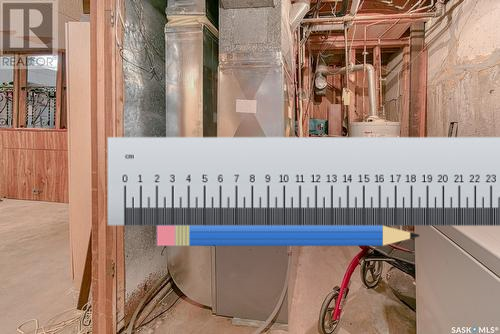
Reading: 16.5 cm
